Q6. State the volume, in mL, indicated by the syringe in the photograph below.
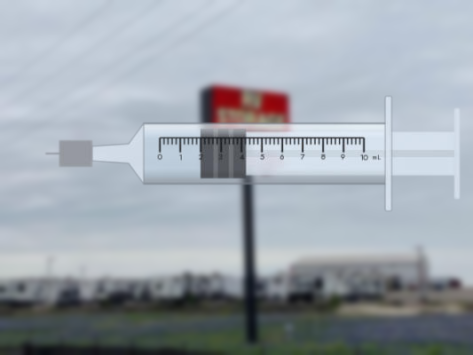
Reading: 2 mL
